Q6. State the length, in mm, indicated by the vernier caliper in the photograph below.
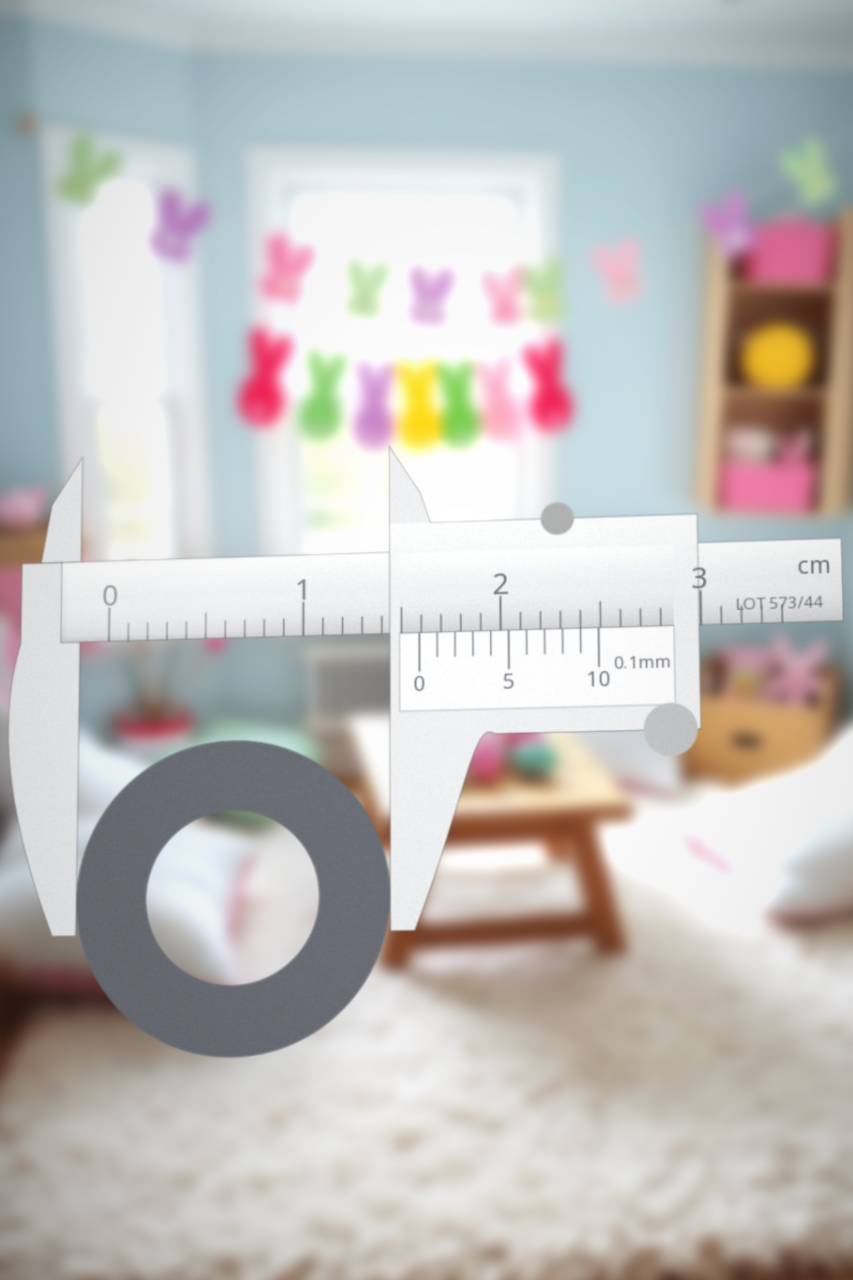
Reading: 15.9 mm
